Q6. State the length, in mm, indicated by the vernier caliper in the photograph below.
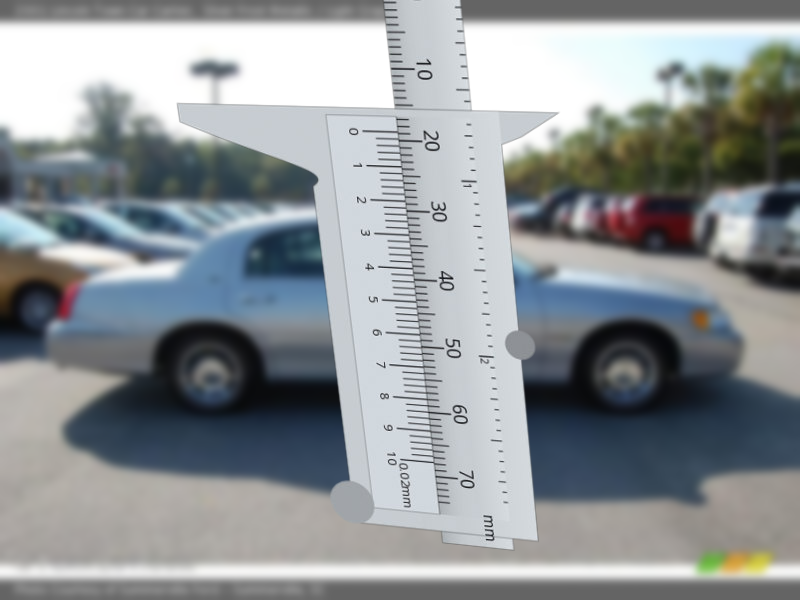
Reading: 18.8 mm
